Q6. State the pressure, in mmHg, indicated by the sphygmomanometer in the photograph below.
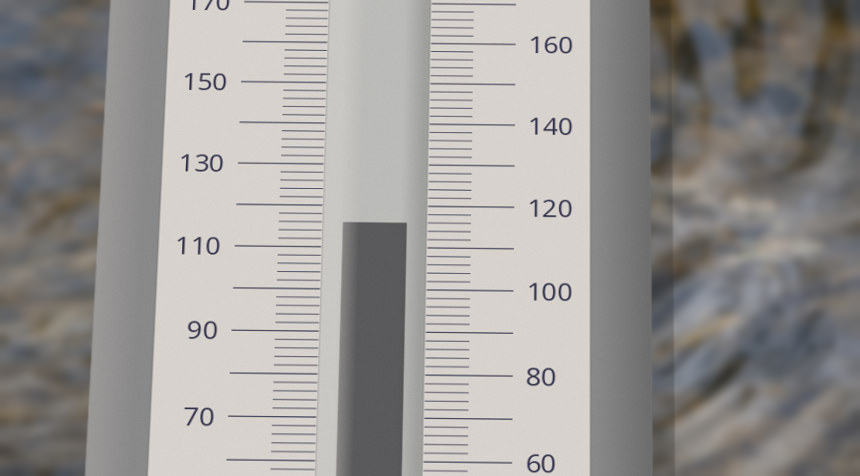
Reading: 116 mmHg
